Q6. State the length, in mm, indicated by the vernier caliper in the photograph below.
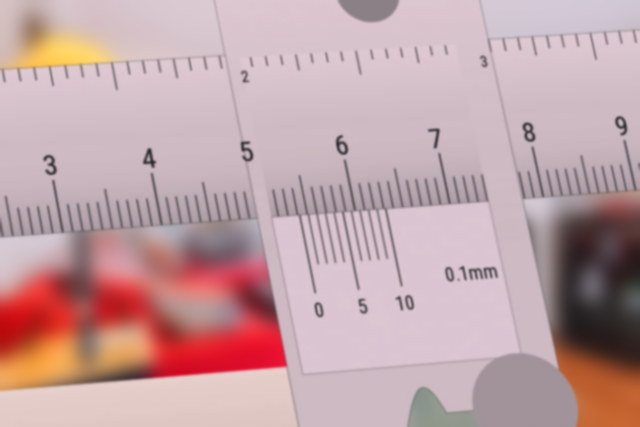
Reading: 54.2 mm
